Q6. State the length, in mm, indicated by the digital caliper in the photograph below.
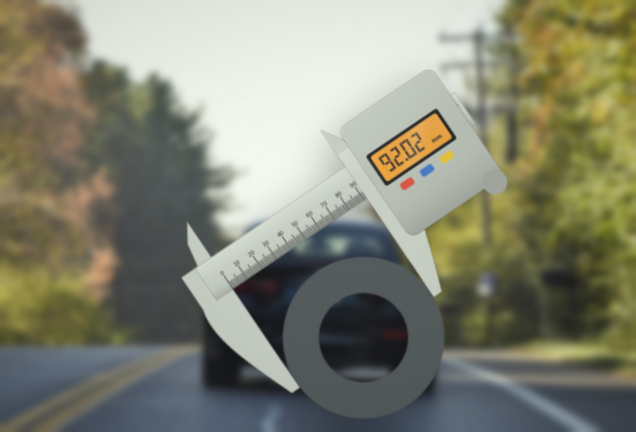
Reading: 92.02 mm
